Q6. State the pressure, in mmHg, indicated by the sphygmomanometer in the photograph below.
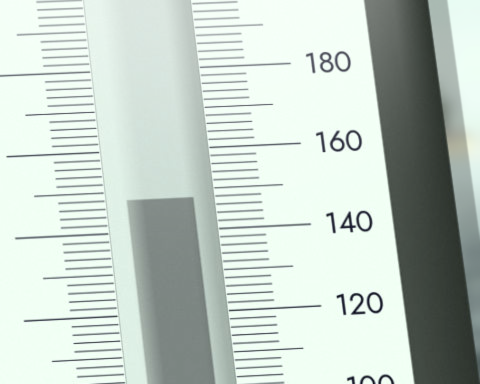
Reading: 148 mmHg
